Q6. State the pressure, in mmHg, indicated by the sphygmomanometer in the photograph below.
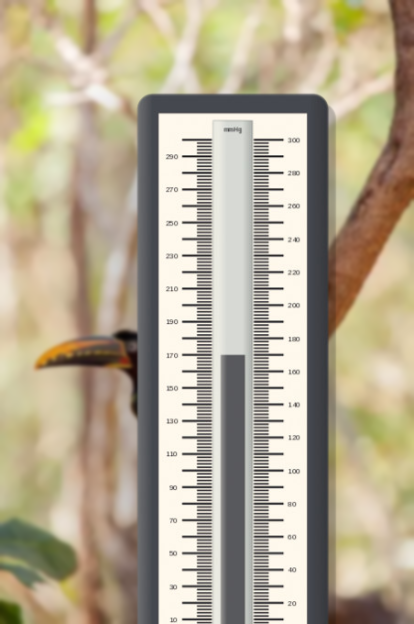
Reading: 170 mmHg
